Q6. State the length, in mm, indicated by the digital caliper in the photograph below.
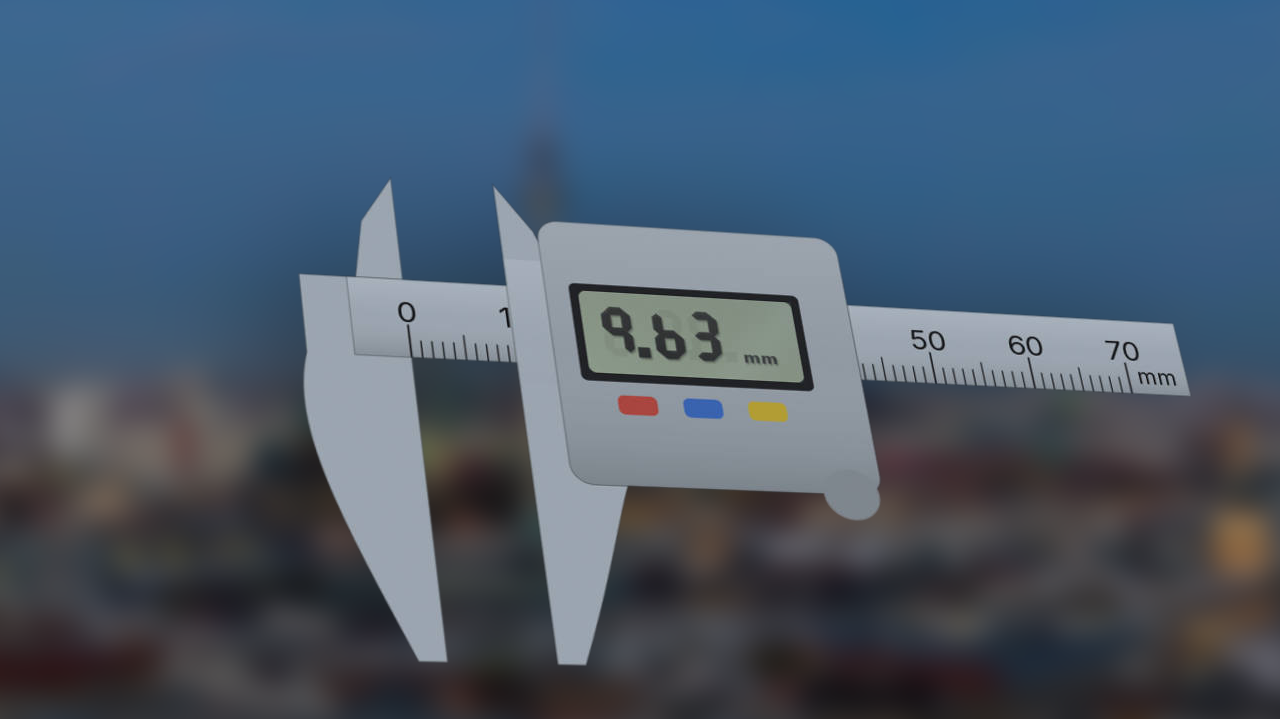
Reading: 9.63 mm
